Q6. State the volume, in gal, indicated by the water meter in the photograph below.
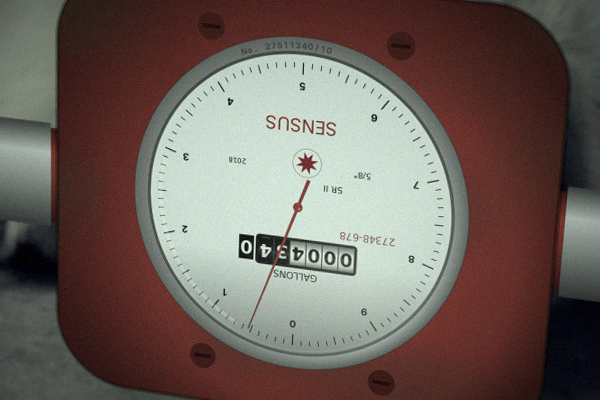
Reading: 4340.5 gal
